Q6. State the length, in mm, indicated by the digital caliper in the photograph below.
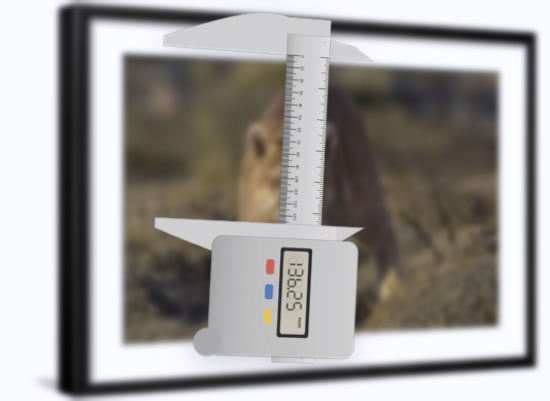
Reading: 136.25 mm
